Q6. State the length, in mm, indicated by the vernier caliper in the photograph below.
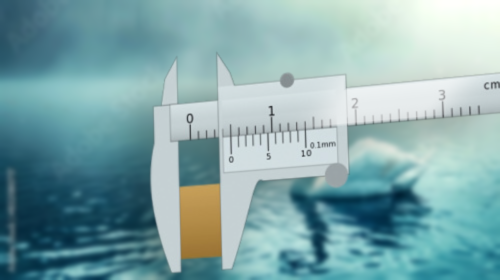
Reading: 5.0 mm
